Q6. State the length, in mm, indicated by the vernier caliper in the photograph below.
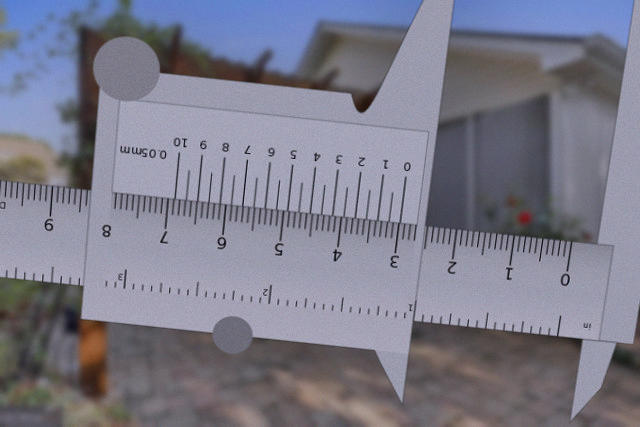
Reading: 29.8 mm
